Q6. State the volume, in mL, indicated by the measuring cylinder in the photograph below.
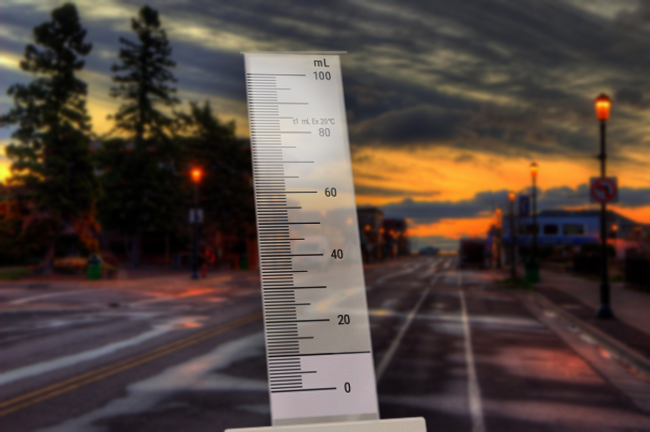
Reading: 10 mL
